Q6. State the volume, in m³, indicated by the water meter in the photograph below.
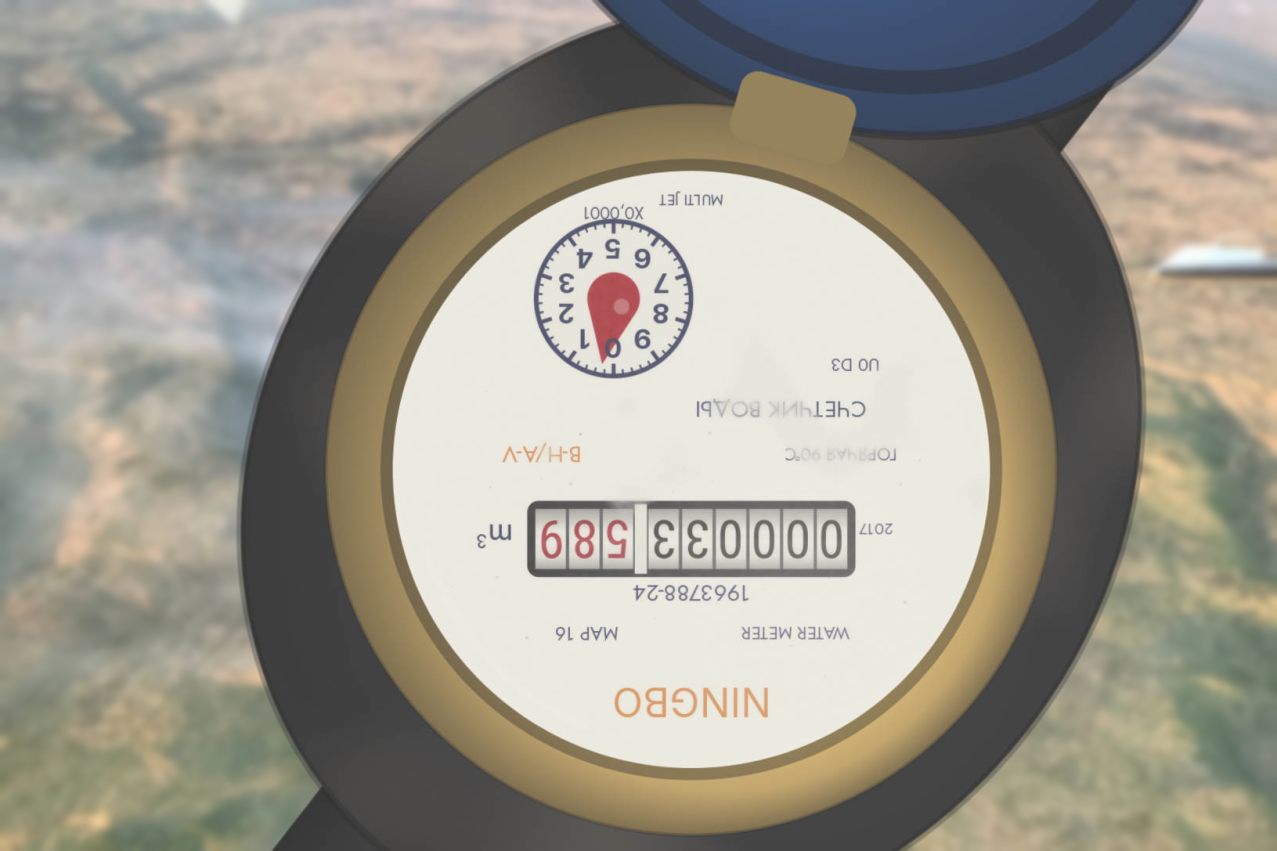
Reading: 33.5890 m³
